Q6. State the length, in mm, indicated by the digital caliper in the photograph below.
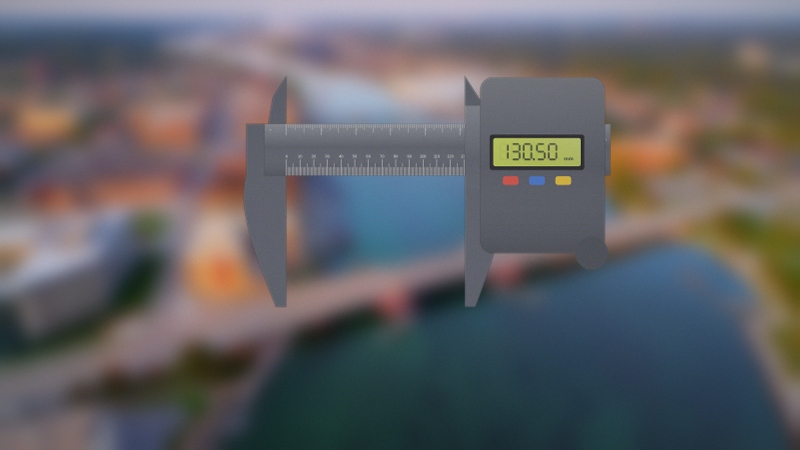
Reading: 130.50 mm
